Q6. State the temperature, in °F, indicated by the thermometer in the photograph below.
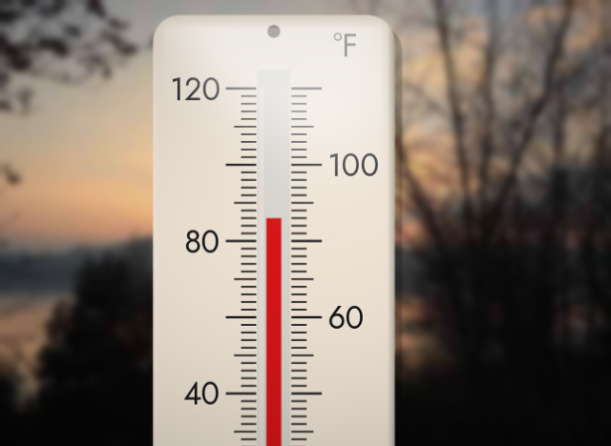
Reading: 86 °F
